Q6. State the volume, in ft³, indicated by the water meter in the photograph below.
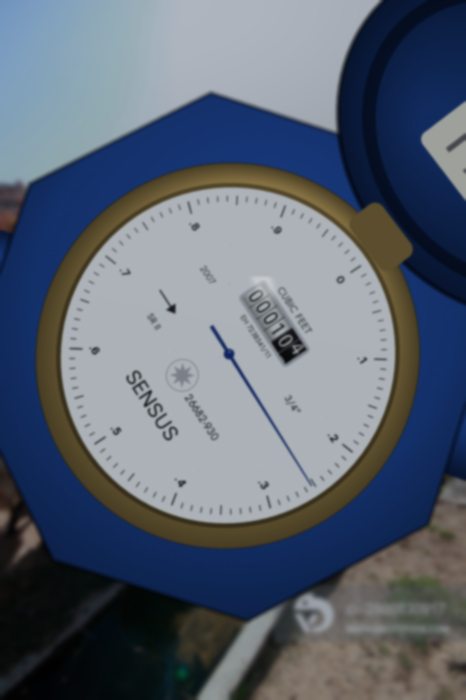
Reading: 104.25 ft³
